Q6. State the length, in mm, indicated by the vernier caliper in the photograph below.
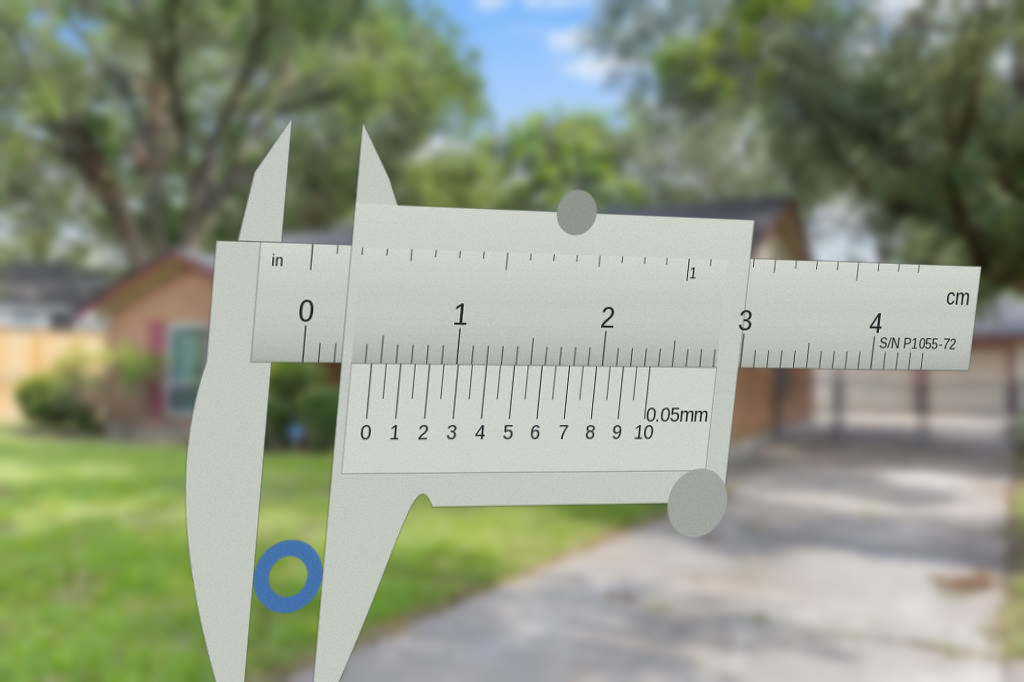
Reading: 4.4 mm
